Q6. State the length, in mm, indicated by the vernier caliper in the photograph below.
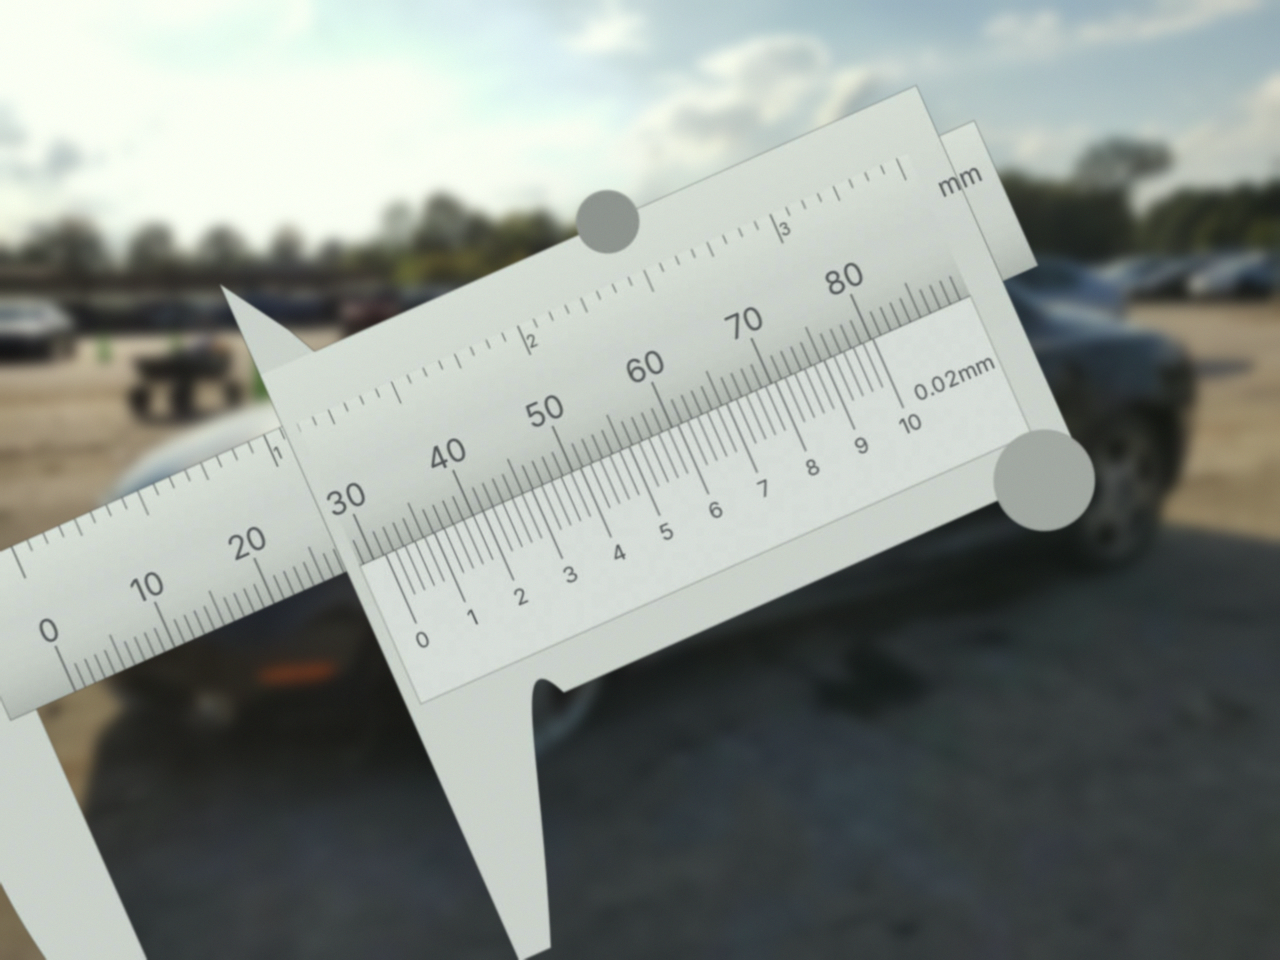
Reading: 31.2 mm
